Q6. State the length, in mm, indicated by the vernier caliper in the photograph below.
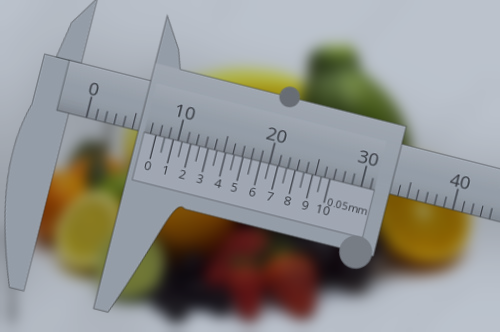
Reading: 7.6 mm
